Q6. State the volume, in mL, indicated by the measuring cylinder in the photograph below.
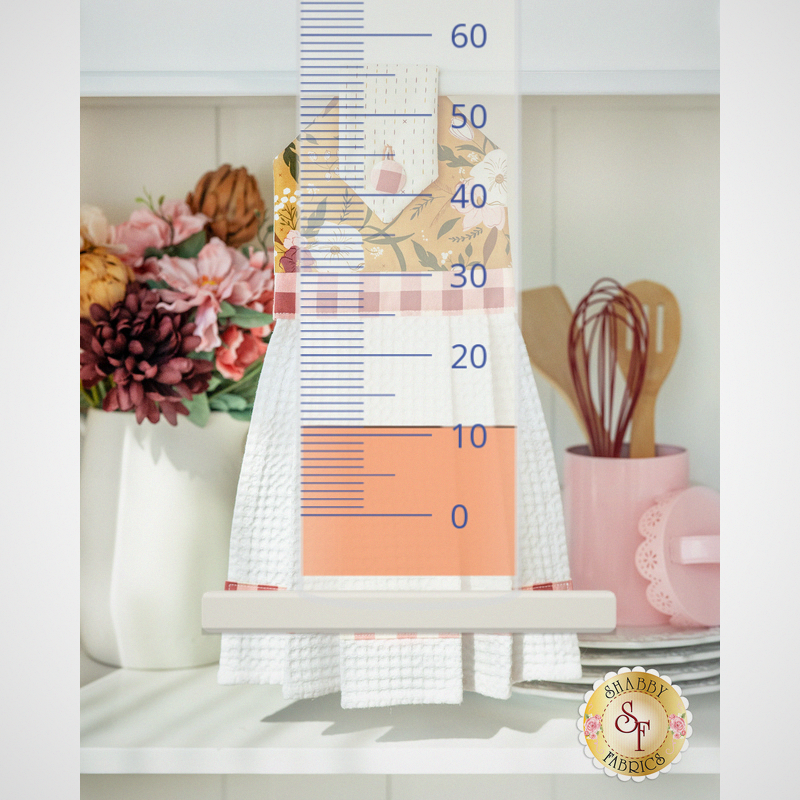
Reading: 11 mL
